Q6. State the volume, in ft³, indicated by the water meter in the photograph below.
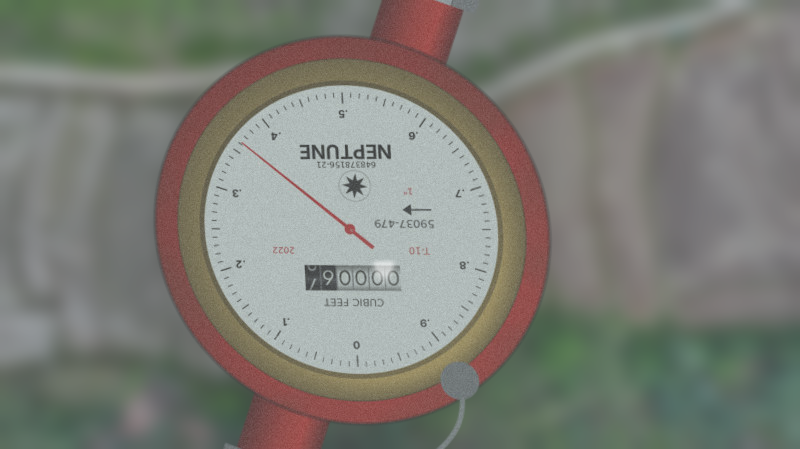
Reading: 67.36 ft³
